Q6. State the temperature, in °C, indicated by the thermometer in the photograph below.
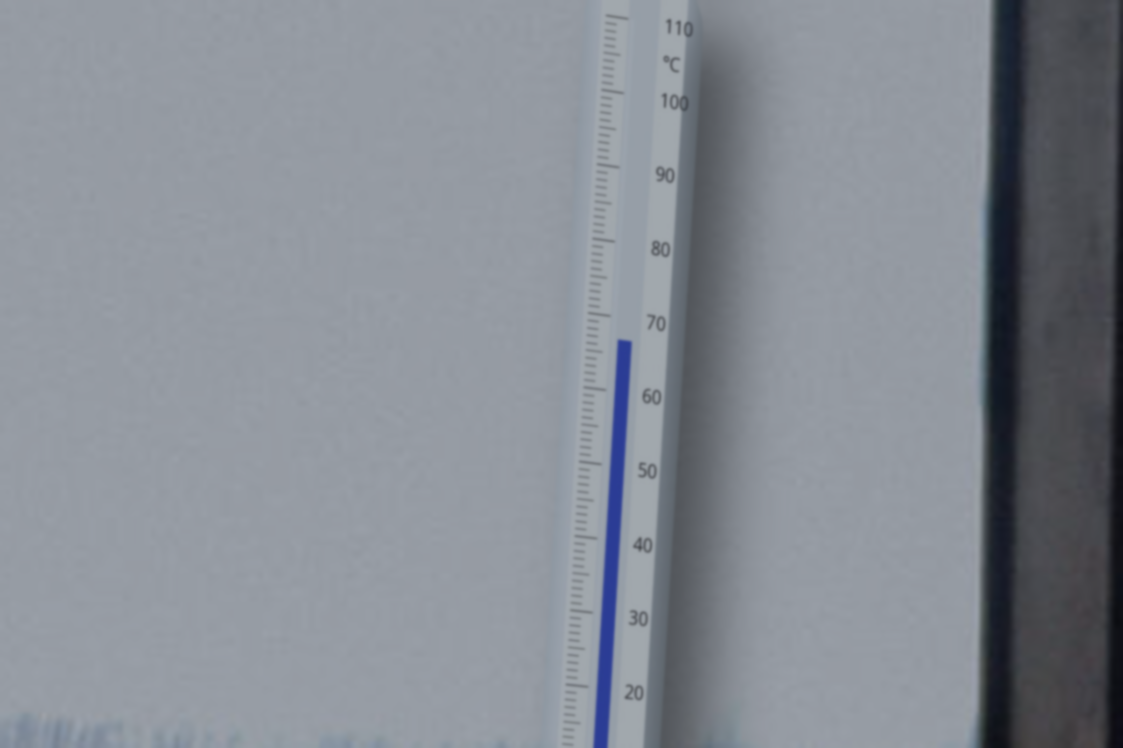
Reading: 67 °C
